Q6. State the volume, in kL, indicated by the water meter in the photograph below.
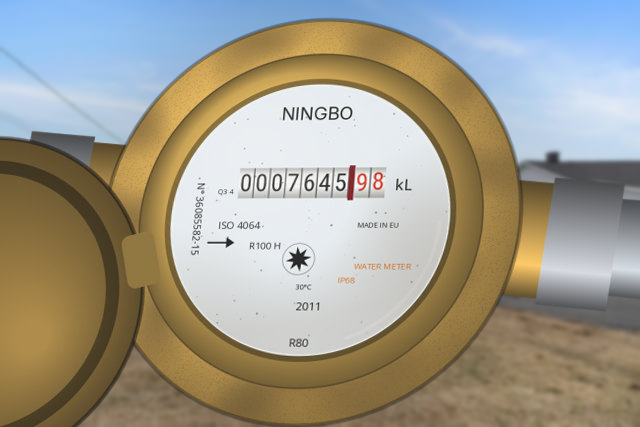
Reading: 7645.98 kL
